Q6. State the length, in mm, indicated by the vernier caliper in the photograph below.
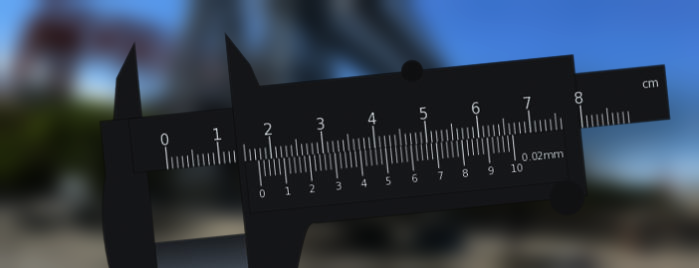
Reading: 17.5 mm
